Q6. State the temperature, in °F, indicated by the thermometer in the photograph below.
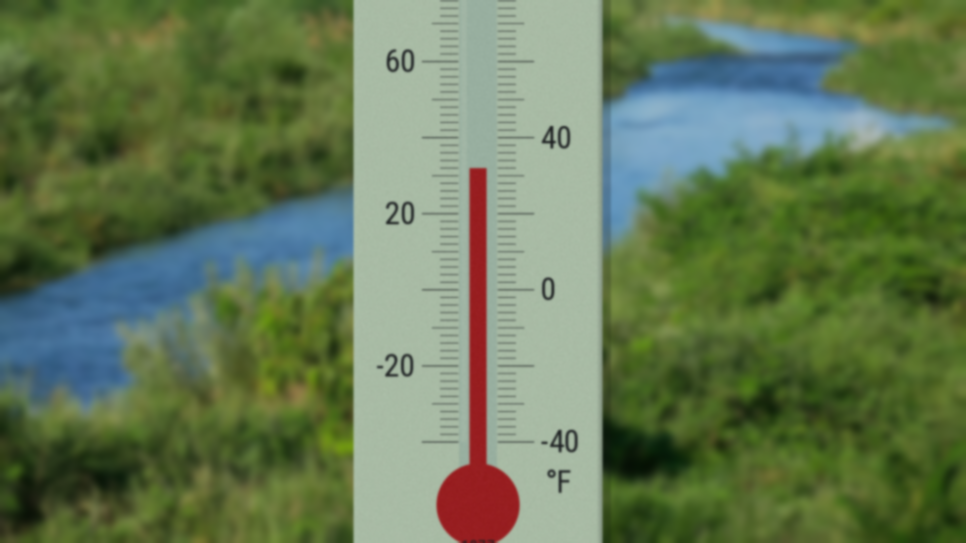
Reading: 32 °F
